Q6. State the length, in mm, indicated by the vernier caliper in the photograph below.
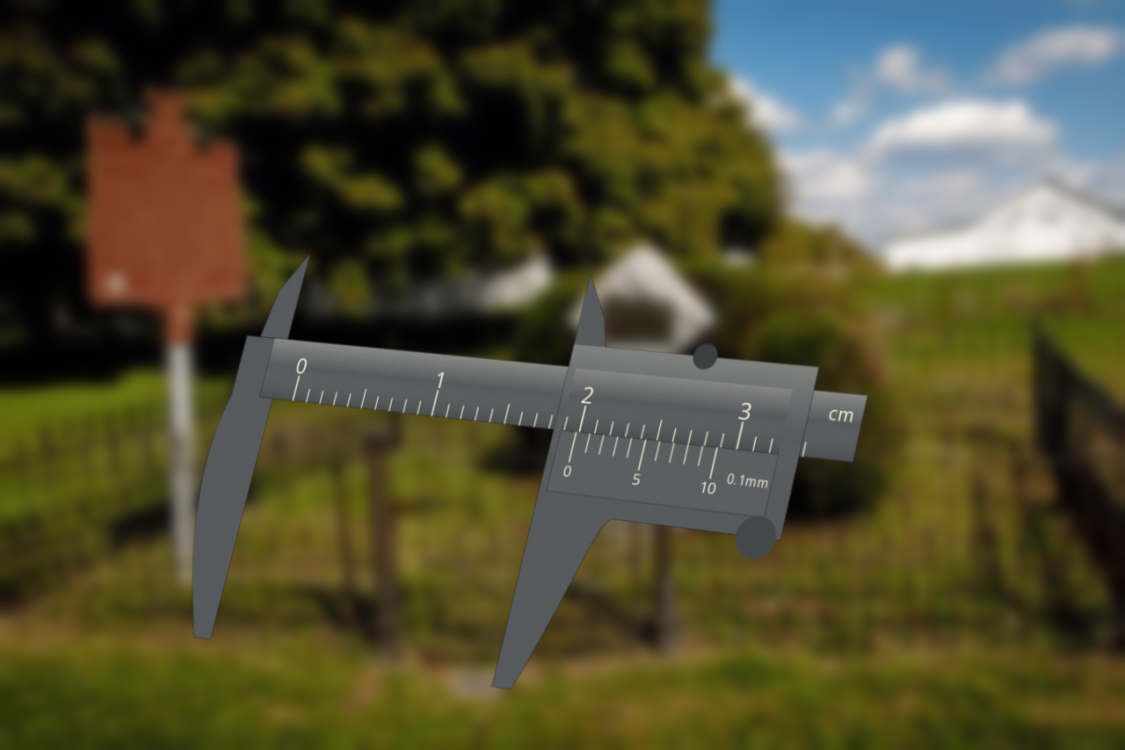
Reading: 19.8 mm
